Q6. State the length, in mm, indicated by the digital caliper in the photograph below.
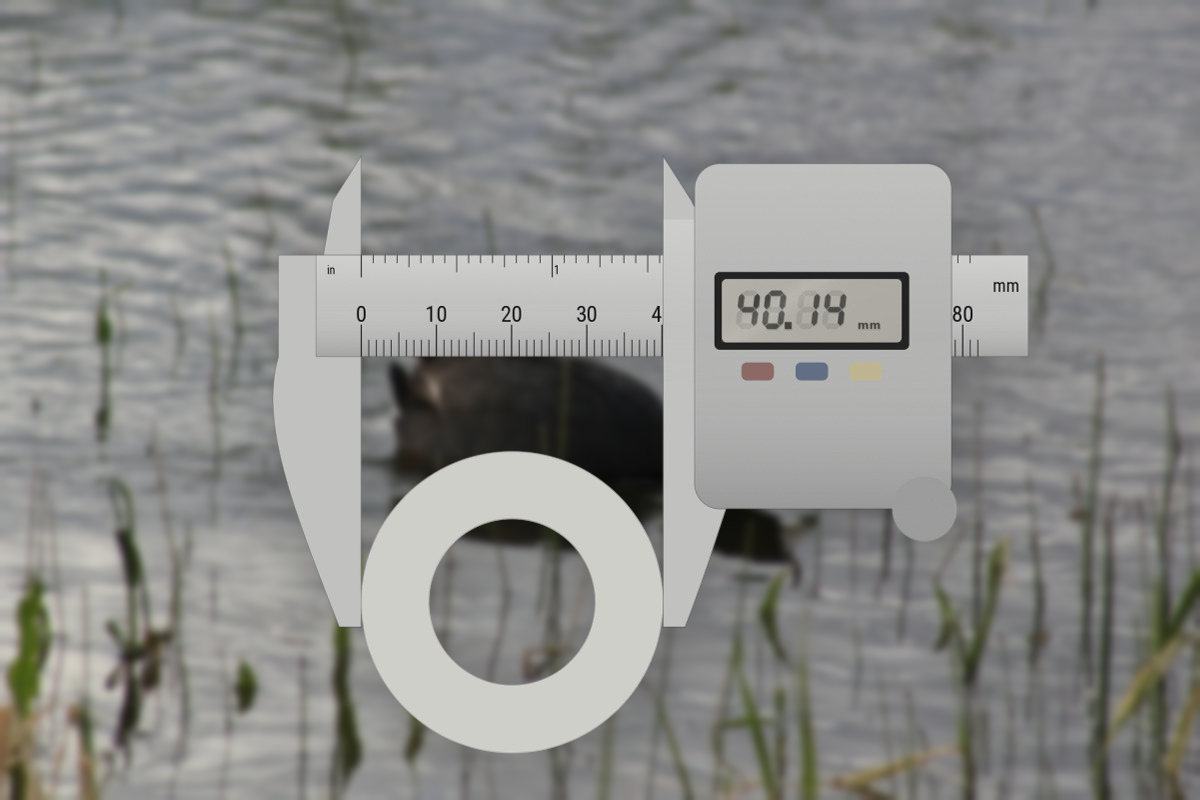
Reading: 40.14 mm
